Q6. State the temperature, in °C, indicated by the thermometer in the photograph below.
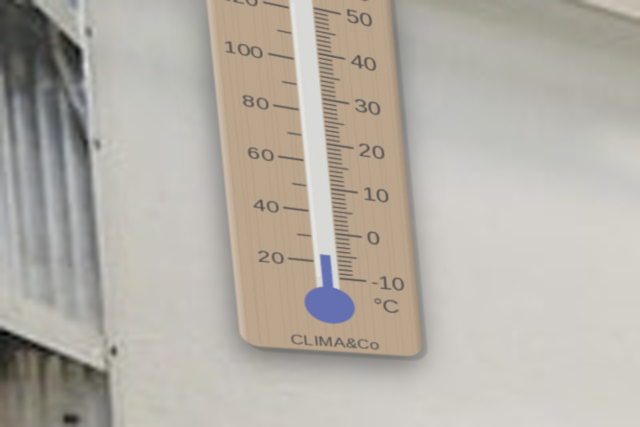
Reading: -5 °C
